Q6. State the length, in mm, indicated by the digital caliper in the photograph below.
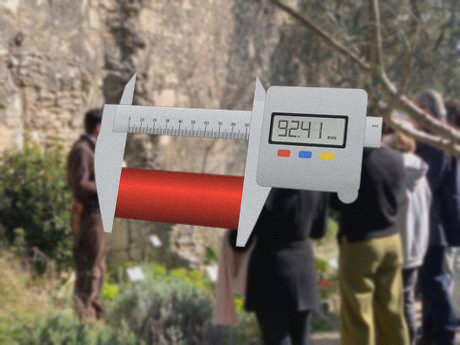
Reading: 92.41 mm
